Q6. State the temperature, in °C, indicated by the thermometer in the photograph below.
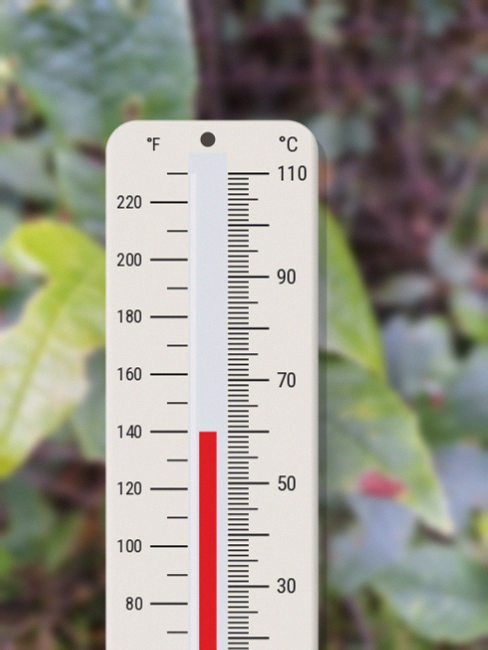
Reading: 60 °C
